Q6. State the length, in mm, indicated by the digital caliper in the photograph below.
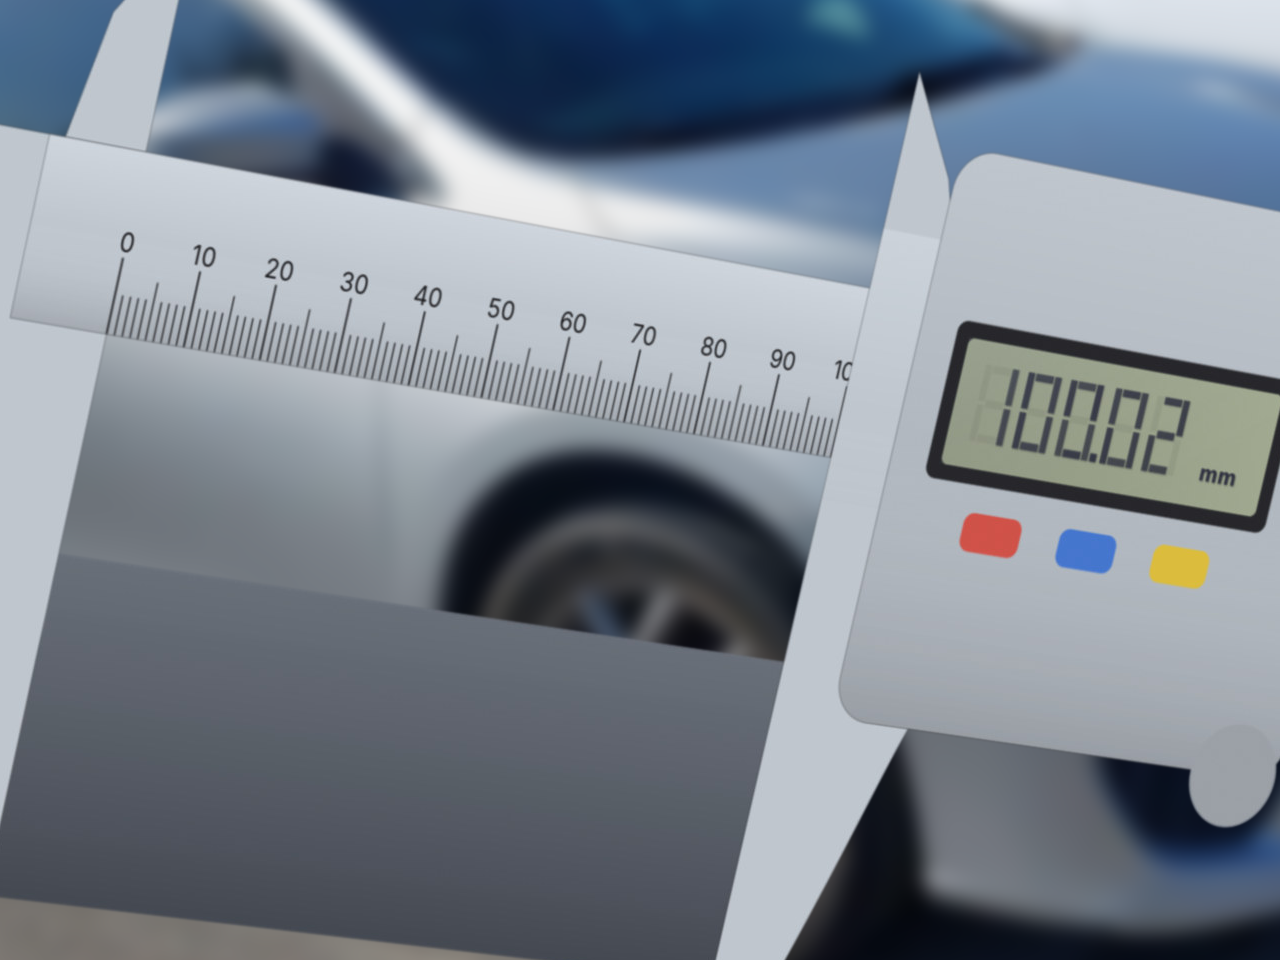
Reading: 100.02 mm
